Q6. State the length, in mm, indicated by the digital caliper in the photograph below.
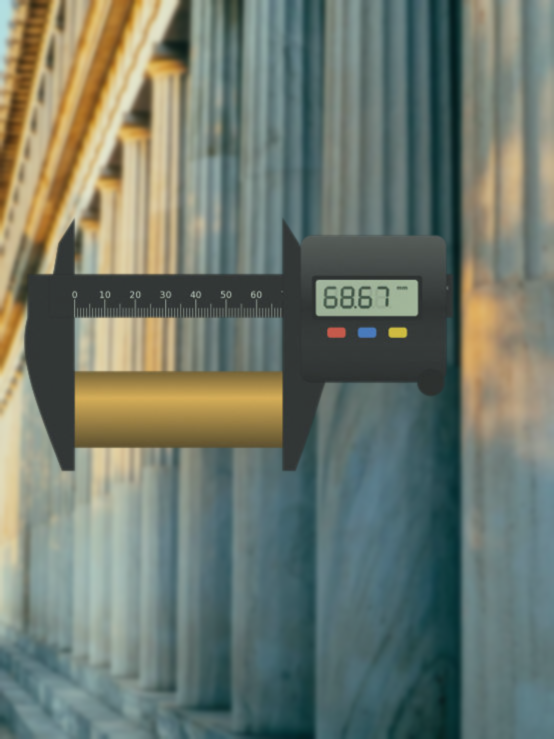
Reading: 68.67 mm
